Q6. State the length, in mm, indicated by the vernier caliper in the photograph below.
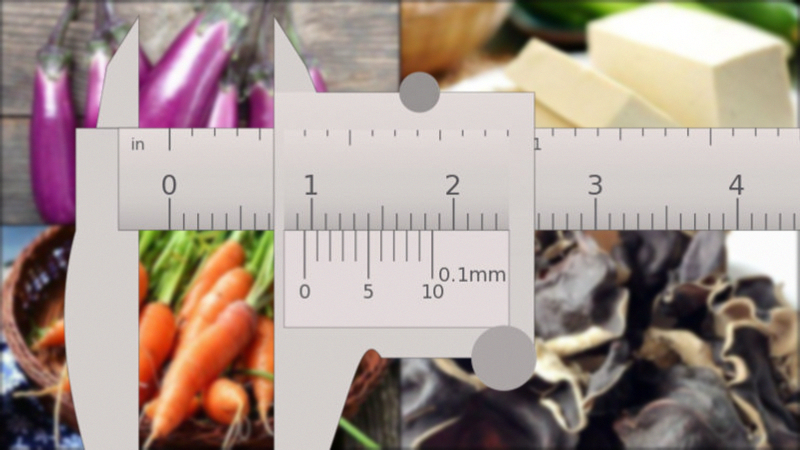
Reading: 9.5 mm
